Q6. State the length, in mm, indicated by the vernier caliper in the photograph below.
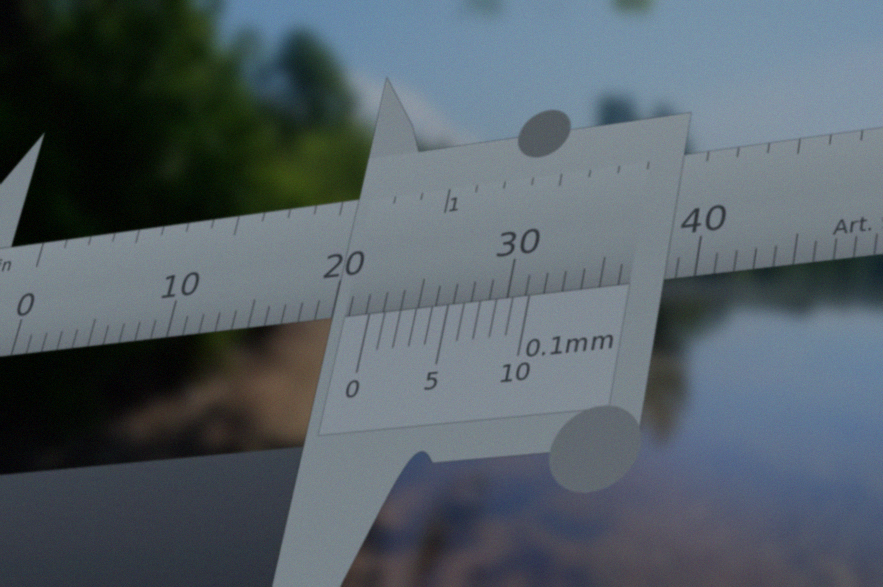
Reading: 22.2 mm
